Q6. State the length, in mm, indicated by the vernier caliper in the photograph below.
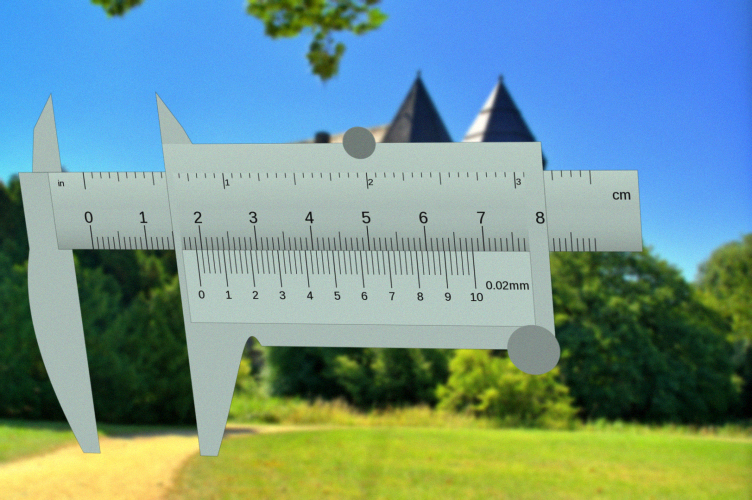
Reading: 19.0 mm
